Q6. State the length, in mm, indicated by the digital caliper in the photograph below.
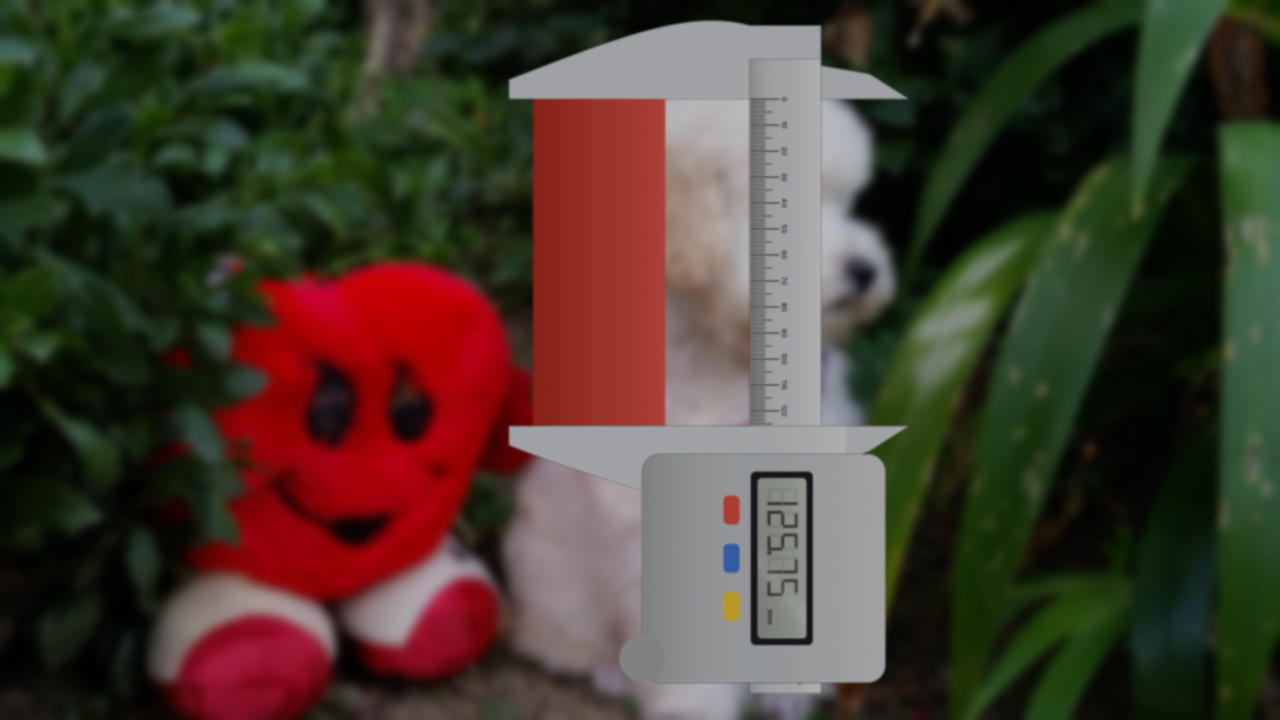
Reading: 125.75 mm
